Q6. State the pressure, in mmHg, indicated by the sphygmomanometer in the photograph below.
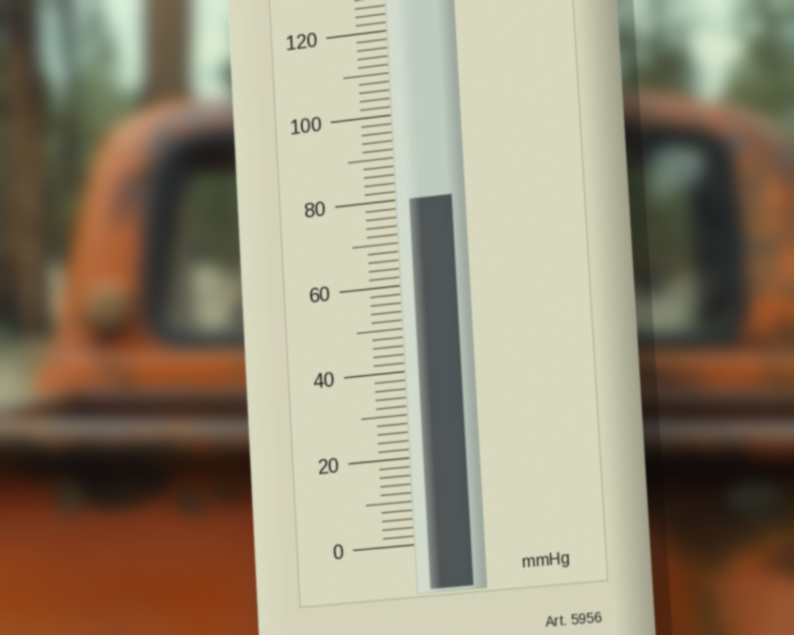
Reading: 80 mmHg
